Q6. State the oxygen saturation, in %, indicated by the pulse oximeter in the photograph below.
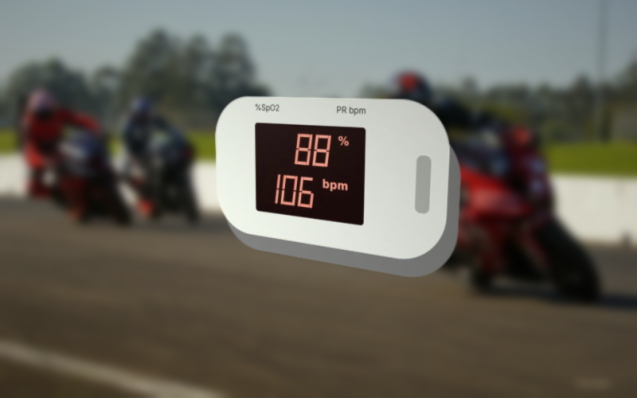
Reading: 88 %
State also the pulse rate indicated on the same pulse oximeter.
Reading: 106 bpm
